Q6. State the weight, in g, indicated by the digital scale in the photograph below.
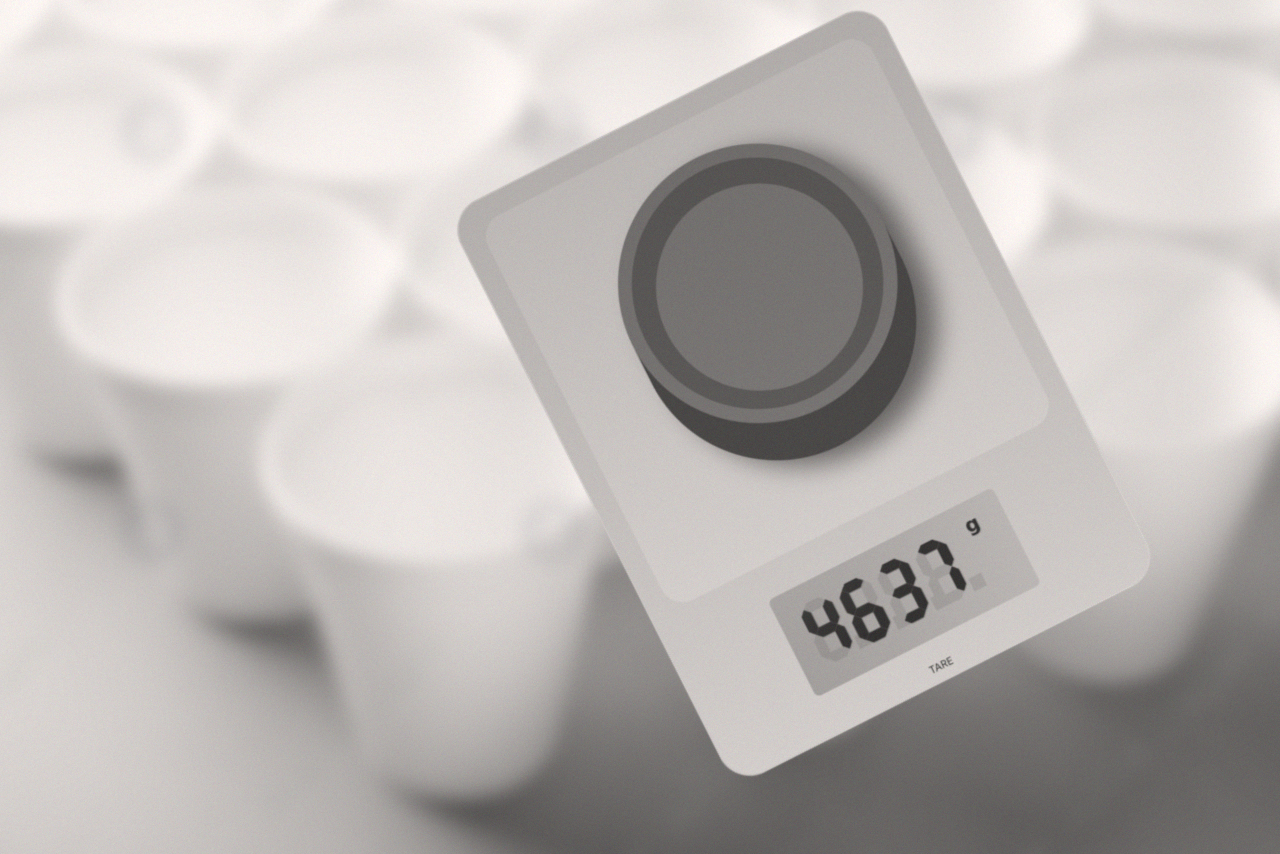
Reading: 4637 g
